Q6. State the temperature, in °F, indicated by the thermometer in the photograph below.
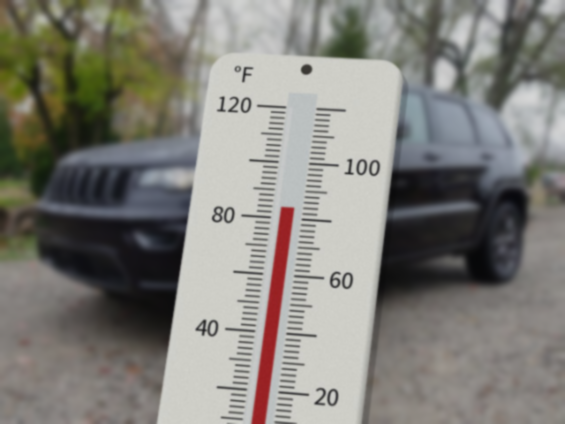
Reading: 84 °F
